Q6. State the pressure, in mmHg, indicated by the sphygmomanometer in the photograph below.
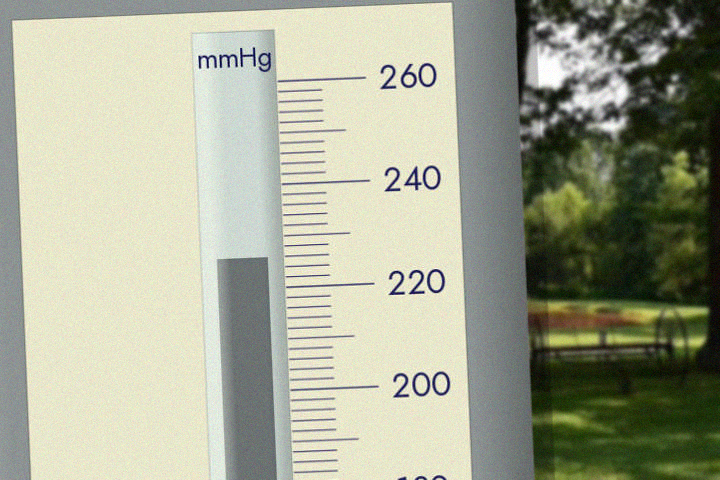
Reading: 226 mmHg
